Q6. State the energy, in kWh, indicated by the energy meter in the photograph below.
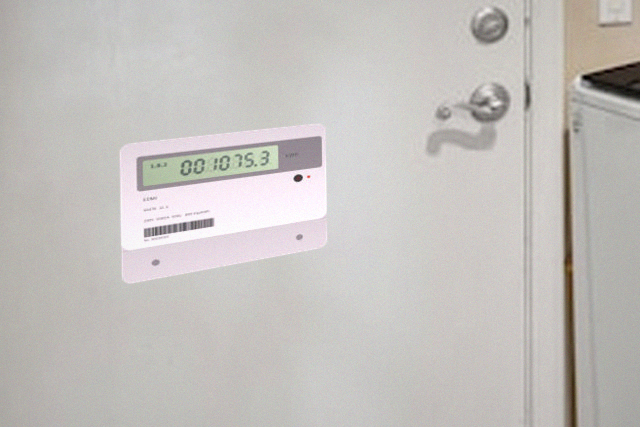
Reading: 1075.3 kWh
